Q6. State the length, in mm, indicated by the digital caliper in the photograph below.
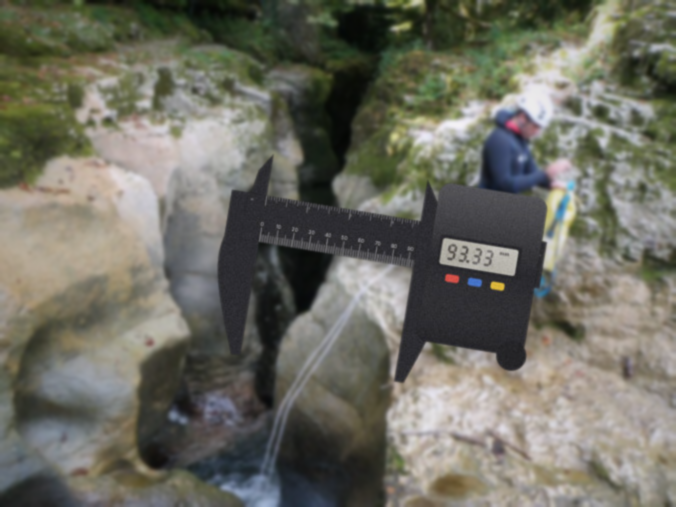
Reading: 93.33 mm
